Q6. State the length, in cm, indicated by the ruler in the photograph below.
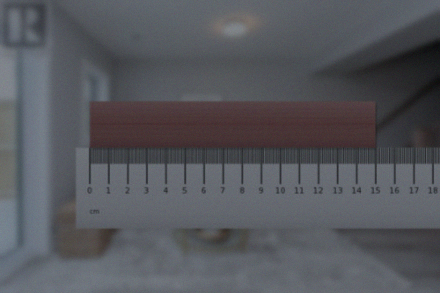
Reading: 15 cm
